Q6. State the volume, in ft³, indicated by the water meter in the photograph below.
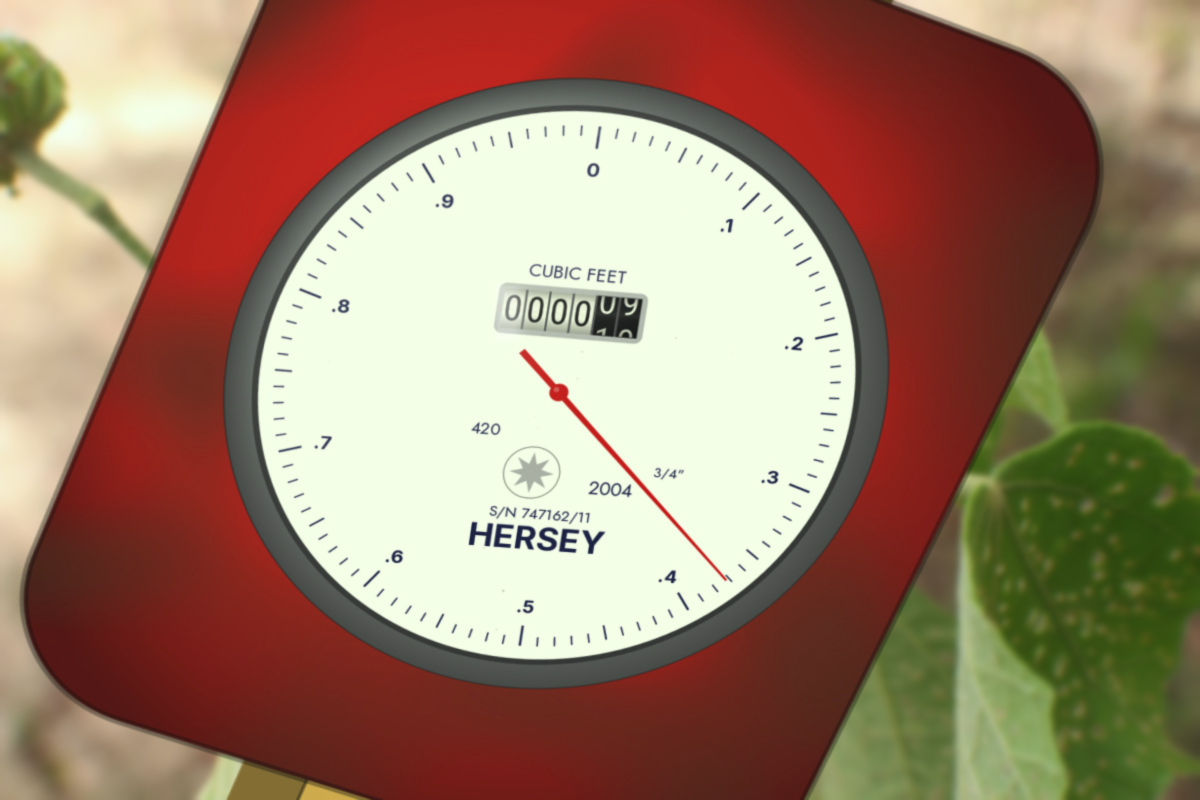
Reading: 9.37 ft³
